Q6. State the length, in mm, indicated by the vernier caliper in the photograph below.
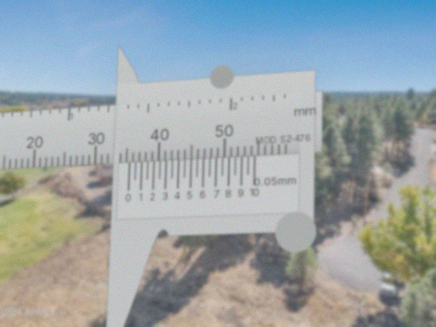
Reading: 35.5 mm
